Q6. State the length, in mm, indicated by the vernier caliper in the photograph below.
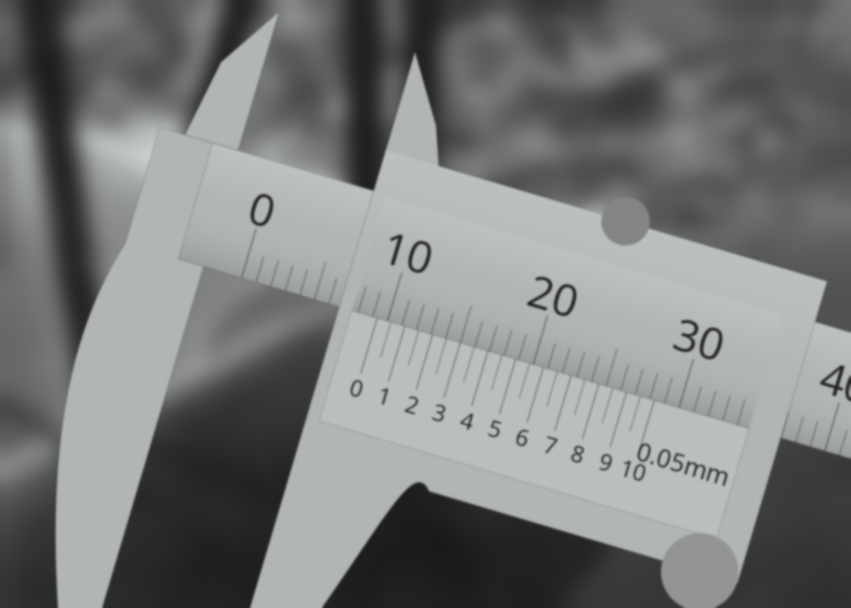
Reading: 9.3 mm
